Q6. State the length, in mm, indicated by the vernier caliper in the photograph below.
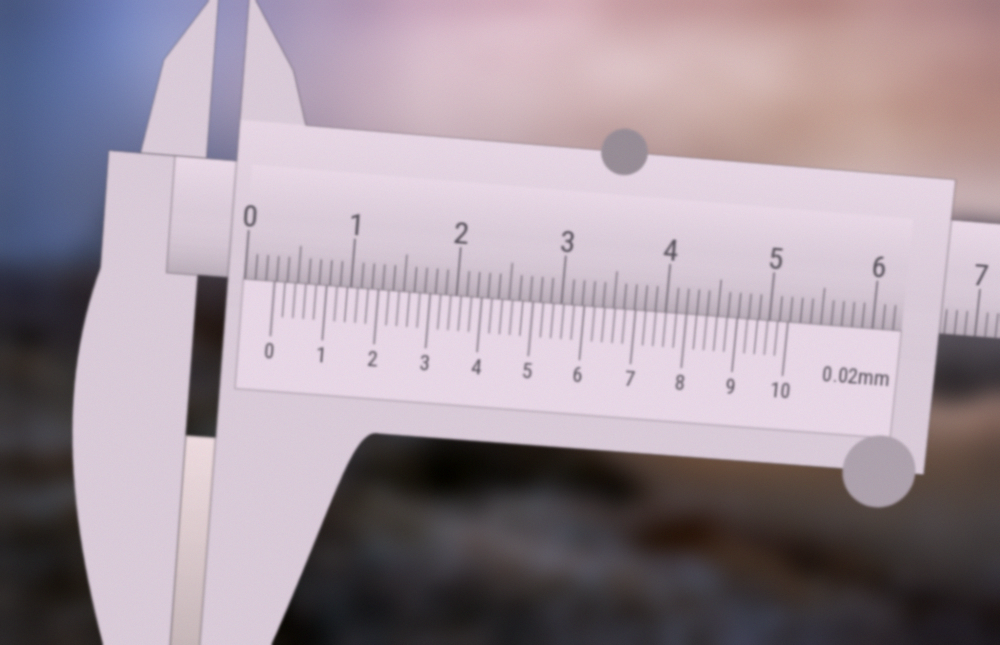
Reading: 2.8 mm
